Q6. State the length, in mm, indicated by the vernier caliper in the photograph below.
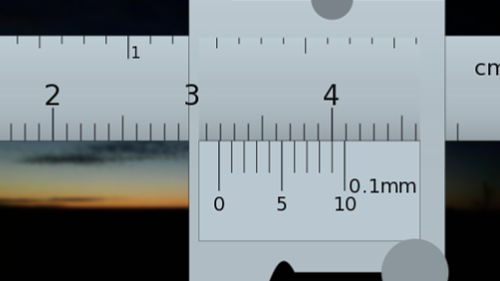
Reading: 31.9 mm
